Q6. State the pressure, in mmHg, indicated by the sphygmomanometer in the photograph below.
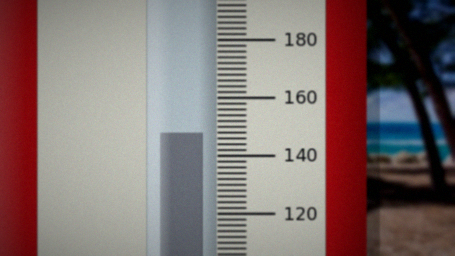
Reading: 148 mmHg
